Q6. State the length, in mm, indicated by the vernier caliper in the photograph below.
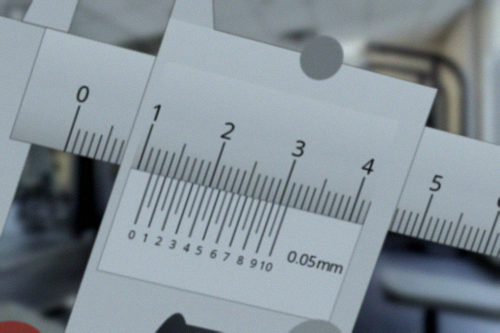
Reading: 12.0 mm
